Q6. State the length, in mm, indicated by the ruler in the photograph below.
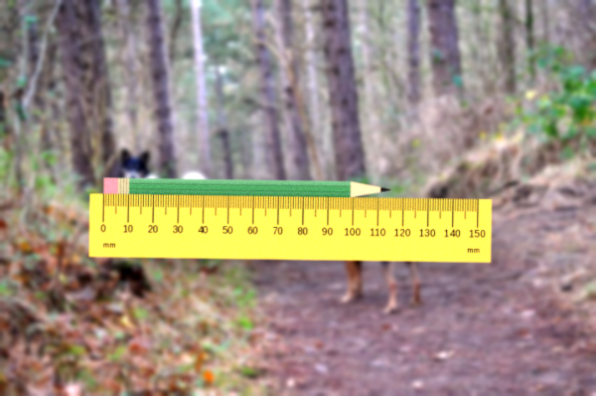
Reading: 115 mm
